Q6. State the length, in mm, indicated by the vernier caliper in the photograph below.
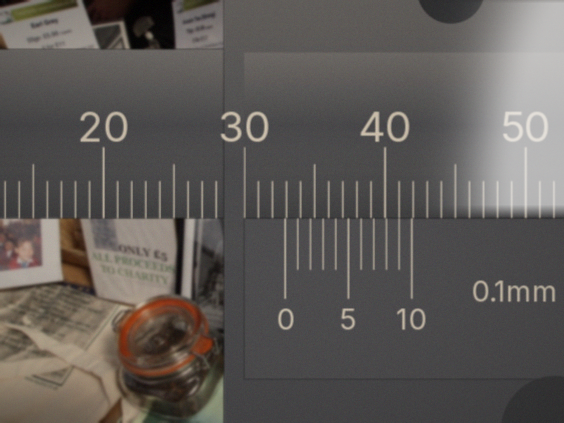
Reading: 32.9 mm
